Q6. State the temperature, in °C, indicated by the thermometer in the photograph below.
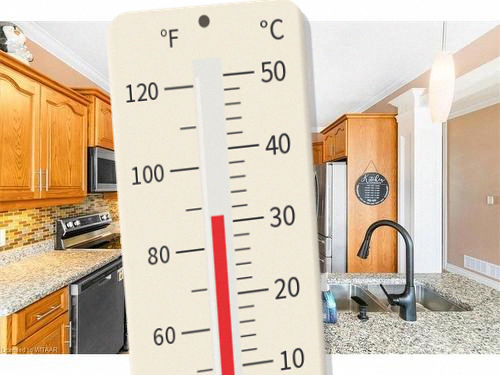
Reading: 31 °C
